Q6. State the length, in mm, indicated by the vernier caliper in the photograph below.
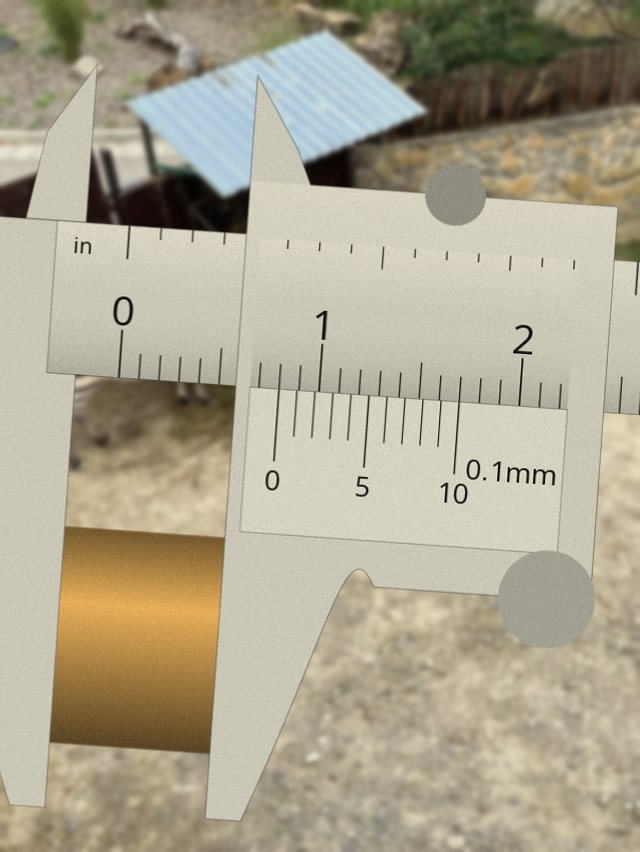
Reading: 8.0 mm
